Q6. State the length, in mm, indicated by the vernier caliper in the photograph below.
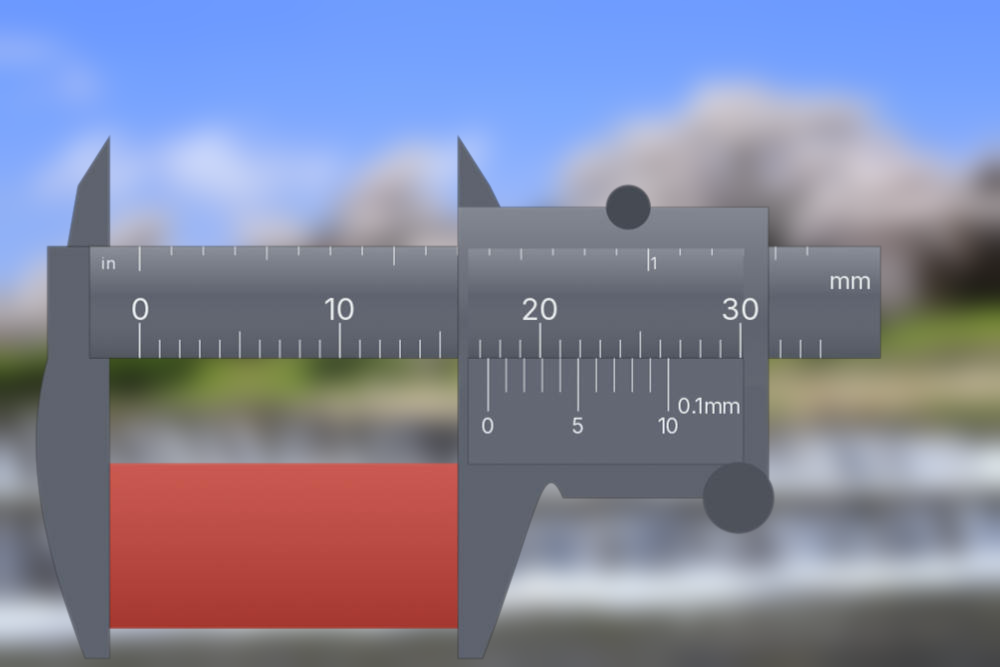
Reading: 17.4 mm
